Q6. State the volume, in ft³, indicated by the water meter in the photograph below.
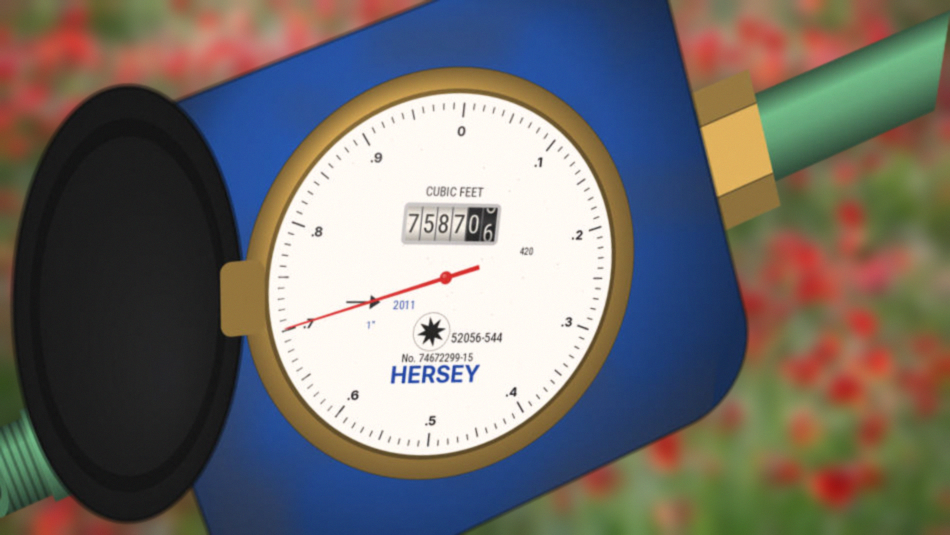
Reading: 758705.70 ft³
